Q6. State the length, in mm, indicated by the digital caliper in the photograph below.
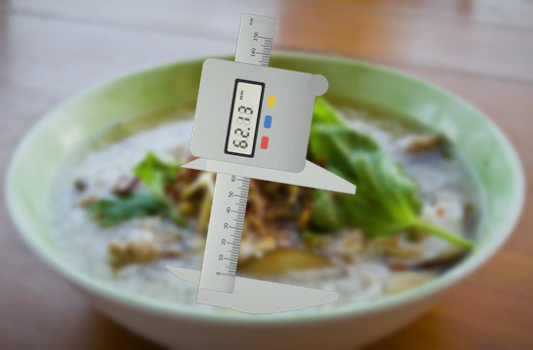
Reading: 62.13 mm
